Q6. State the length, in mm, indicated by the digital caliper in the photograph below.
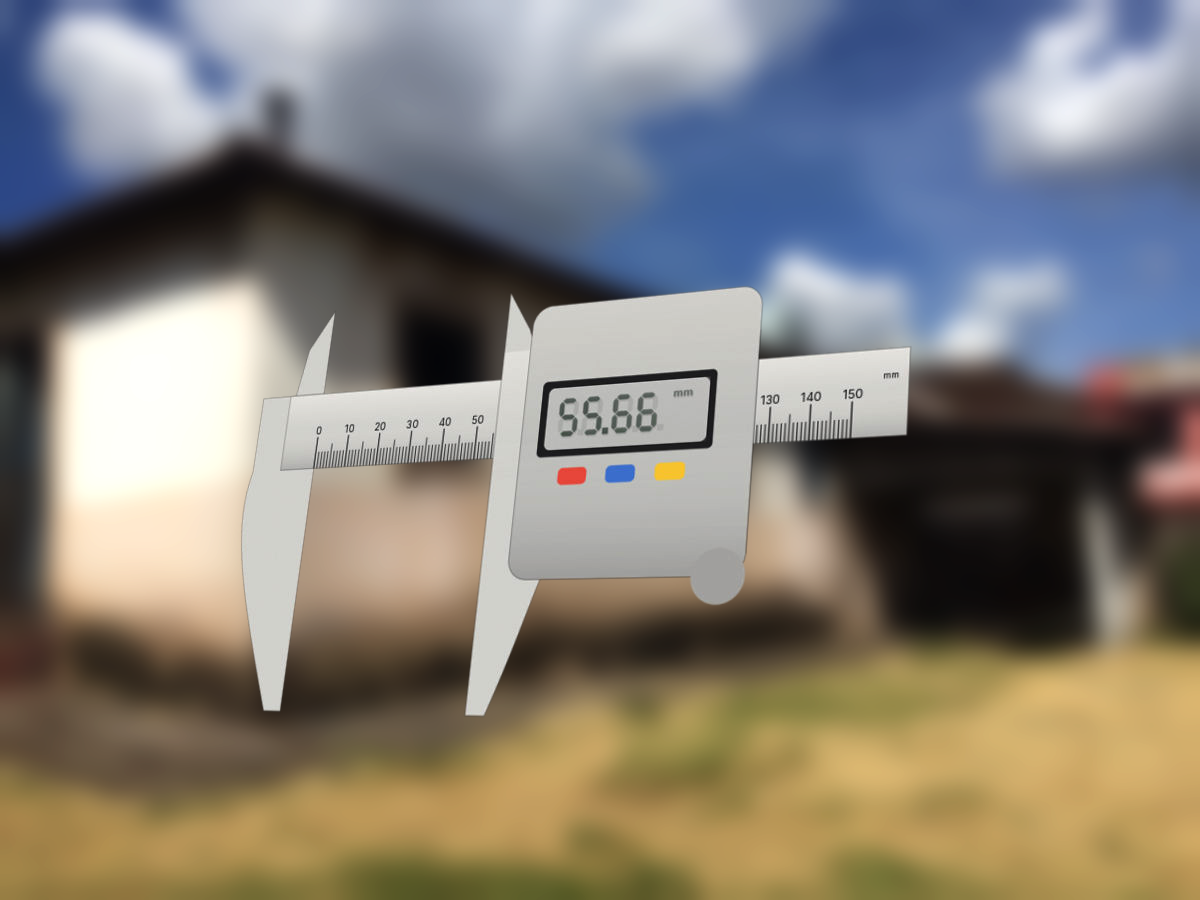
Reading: 55.66 mm
